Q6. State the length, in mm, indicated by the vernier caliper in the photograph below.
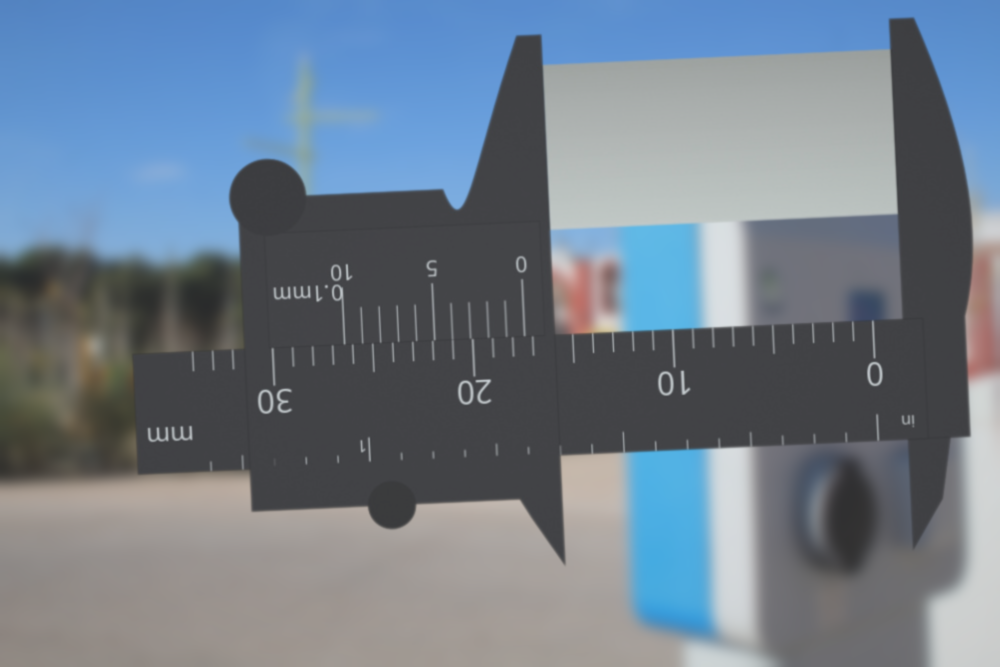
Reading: 17.4 mm
